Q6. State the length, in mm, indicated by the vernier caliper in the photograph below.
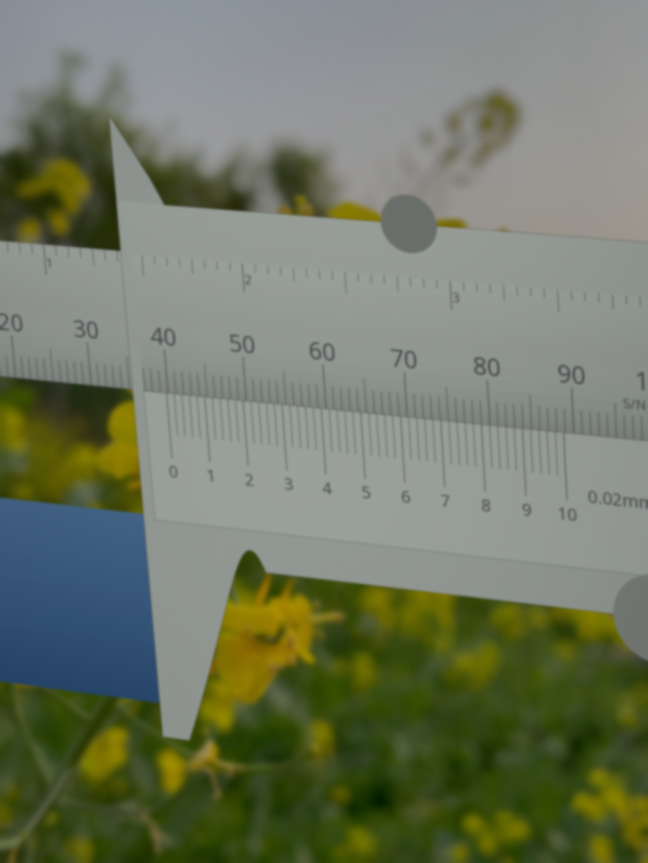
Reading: 39.8 mm
